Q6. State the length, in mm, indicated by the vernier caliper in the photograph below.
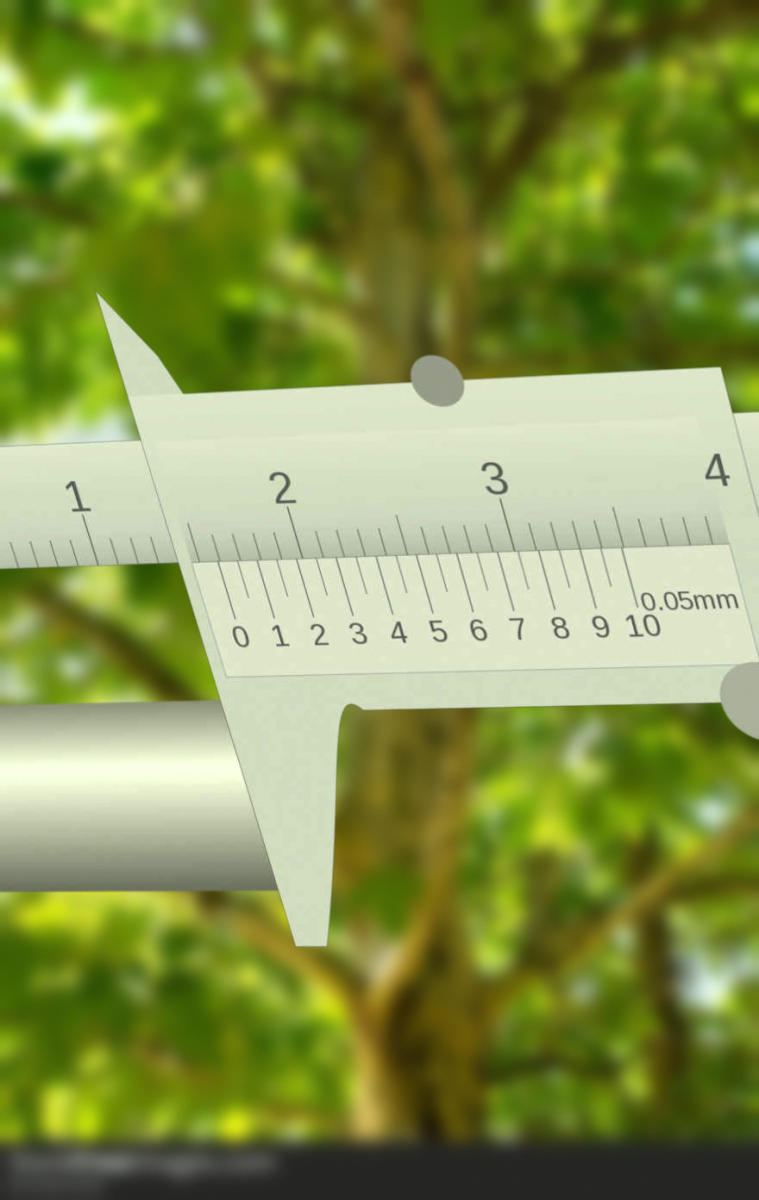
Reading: 15.9 mm
